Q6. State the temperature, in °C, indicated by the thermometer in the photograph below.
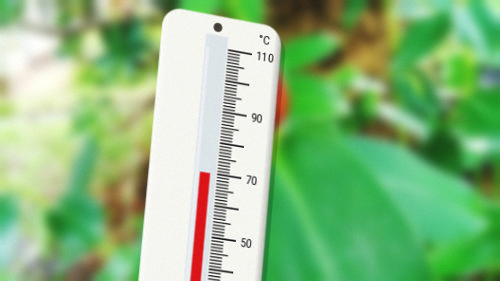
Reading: 70 °C
